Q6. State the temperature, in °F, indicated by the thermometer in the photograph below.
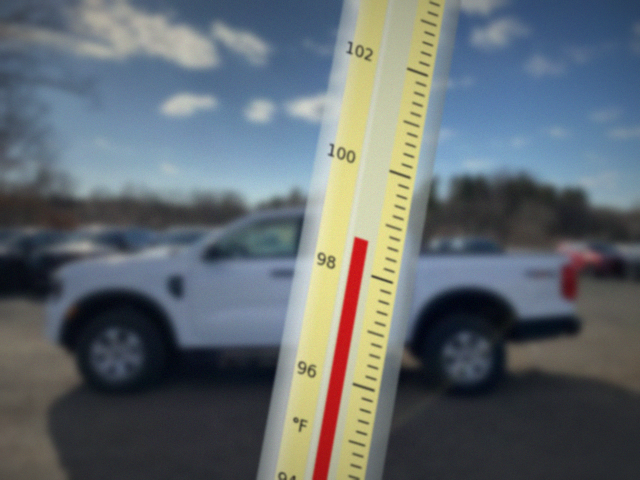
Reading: 98.6 °F
